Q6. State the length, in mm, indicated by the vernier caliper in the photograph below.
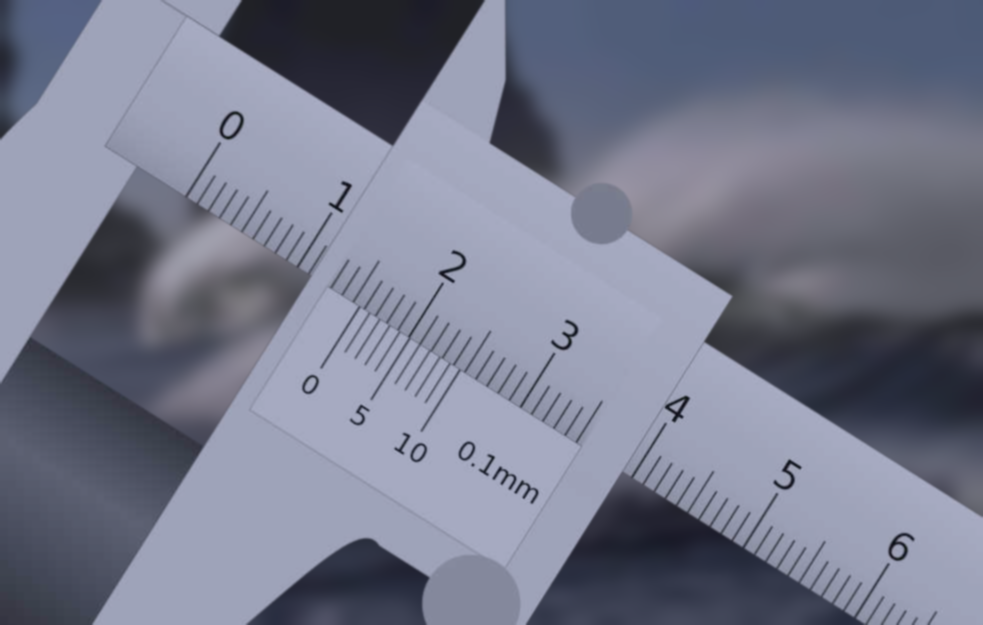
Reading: 15.6 mm
